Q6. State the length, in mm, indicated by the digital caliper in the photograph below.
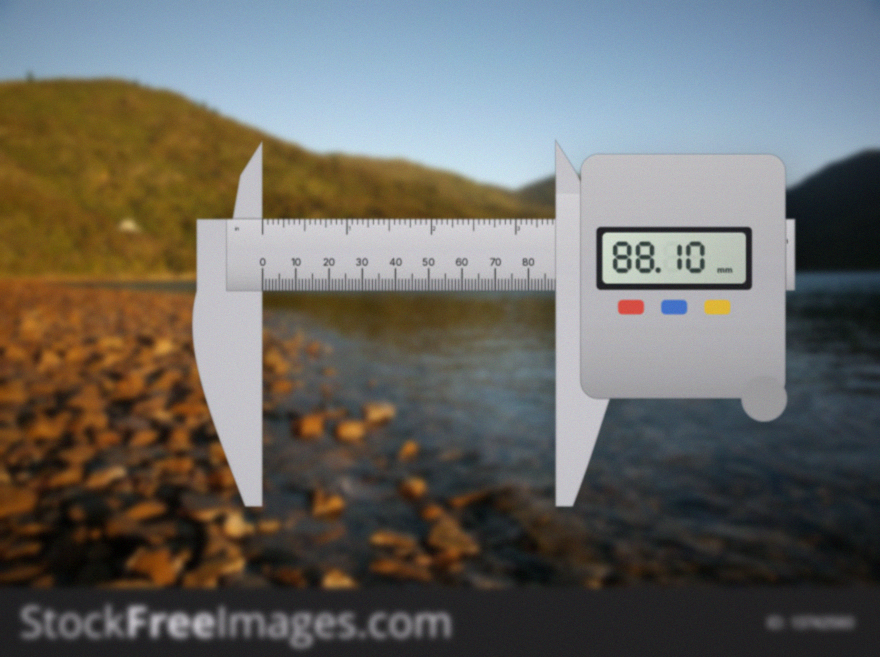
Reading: 88.10 mm
